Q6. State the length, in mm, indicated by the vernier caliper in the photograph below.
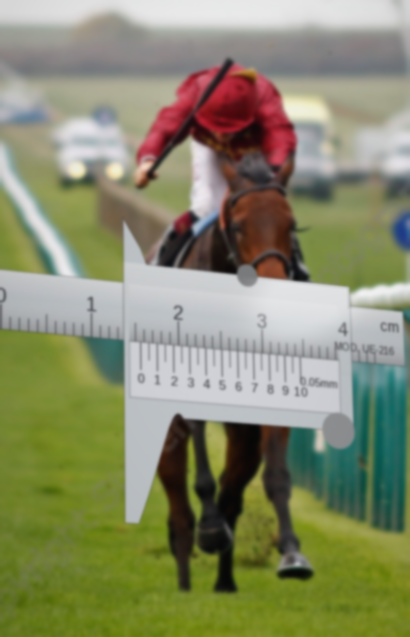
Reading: 15.6 mm
